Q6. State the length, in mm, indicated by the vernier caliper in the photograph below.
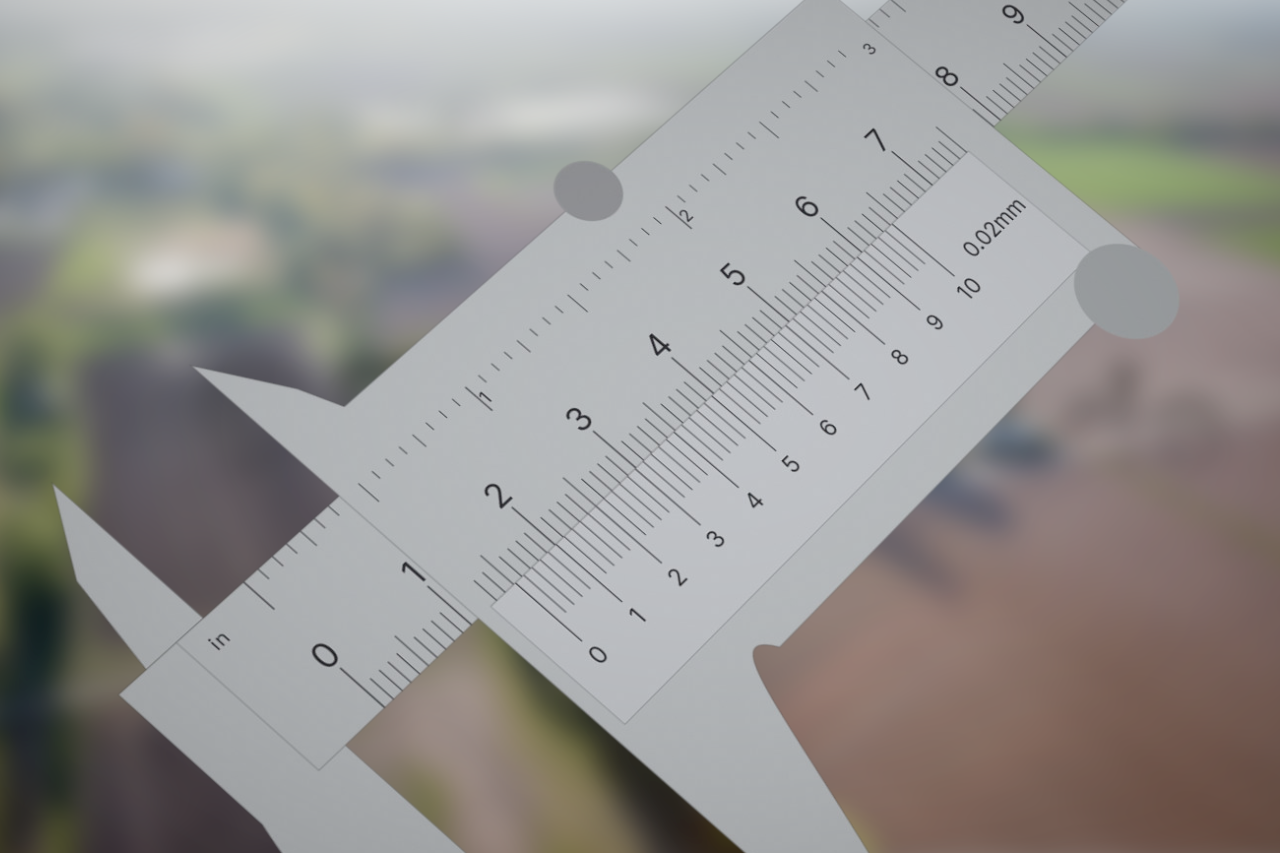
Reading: 15.2 mm
